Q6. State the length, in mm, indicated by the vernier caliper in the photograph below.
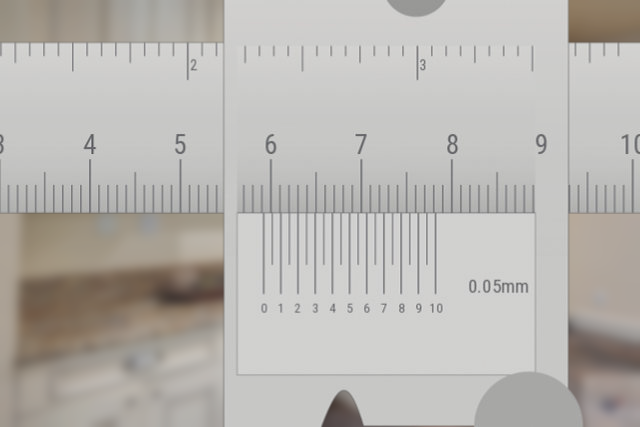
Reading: 59.2 mm
